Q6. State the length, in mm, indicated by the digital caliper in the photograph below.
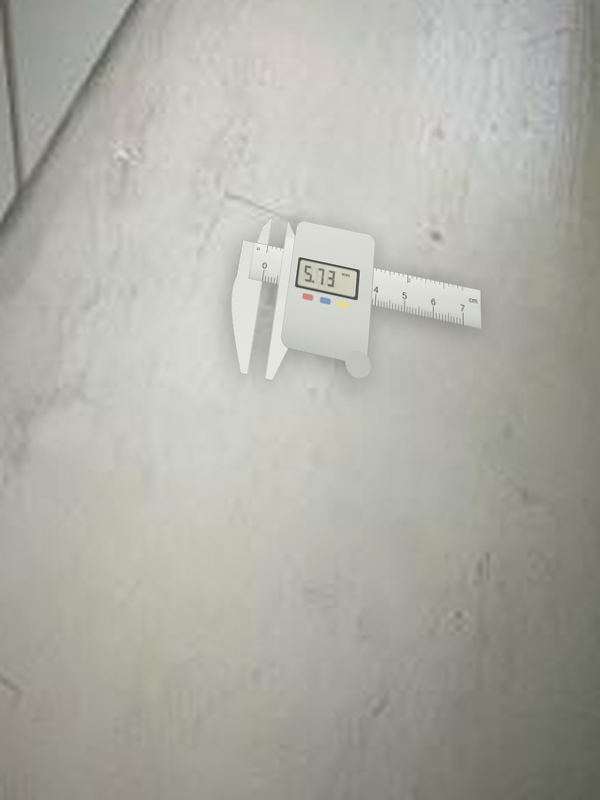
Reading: 5.73 mm
